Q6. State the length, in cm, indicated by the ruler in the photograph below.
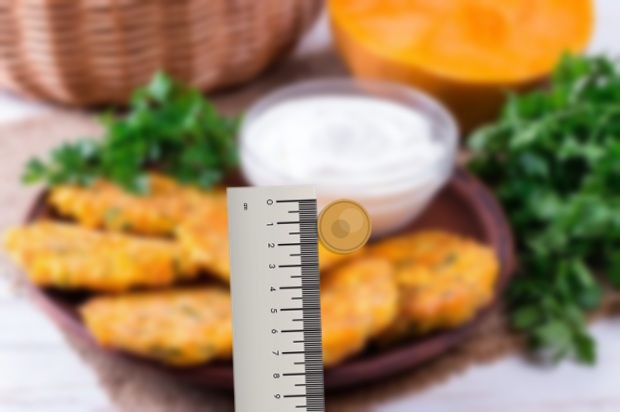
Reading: 2.5 cm
